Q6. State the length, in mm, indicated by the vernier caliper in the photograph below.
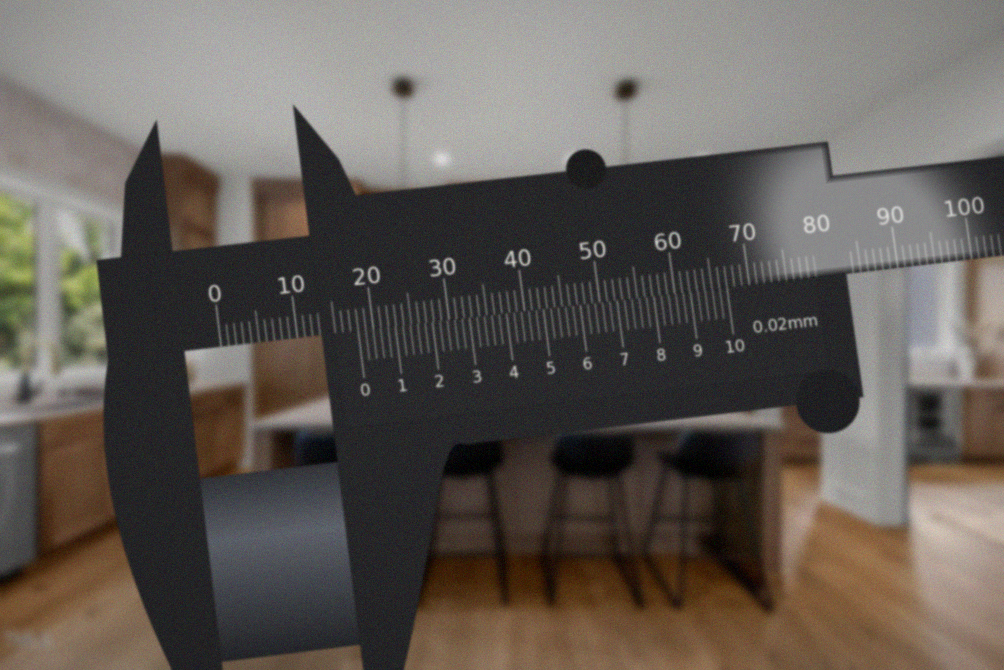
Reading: 18.0 mm
